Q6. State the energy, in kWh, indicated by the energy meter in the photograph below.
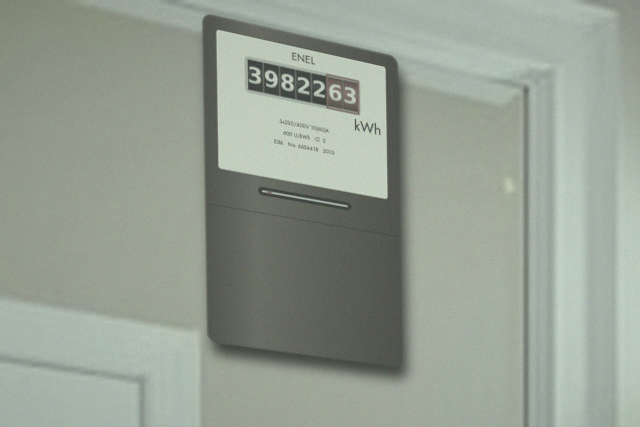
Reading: 39822.63 kWh
